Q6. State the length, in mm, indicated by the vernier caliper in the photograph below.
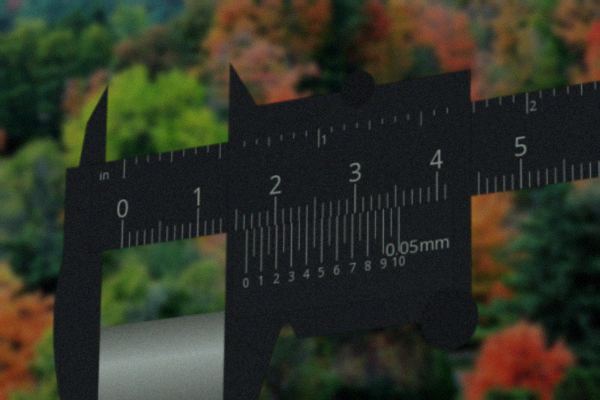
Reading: 16.4 mm
